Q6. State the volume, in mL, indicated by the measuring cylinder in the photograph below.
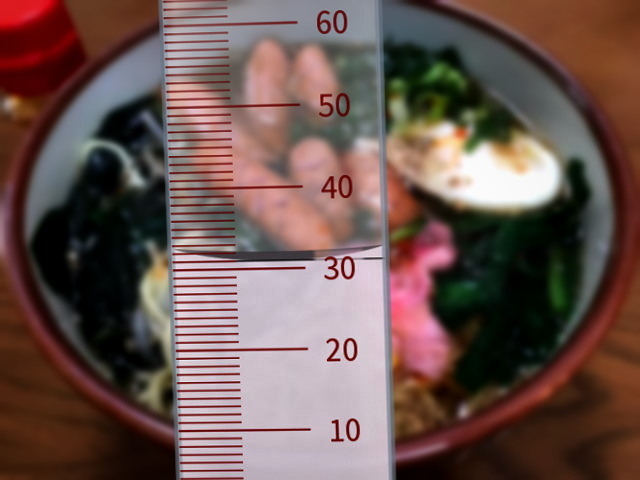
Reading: 31 mL
